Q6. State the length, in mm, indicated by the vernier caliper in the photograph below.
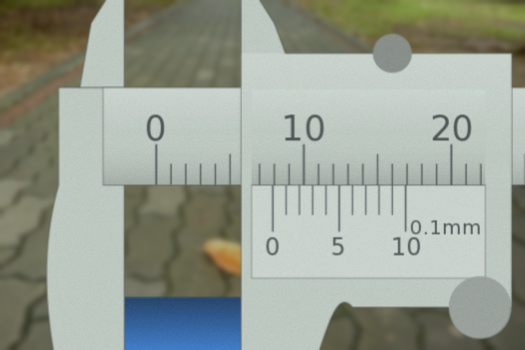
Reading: 7.9 mm
